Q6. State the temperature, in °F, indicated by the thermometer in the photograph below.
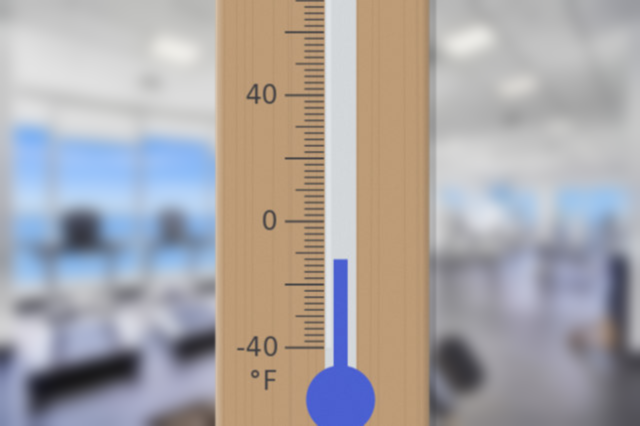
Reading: -12 °F
